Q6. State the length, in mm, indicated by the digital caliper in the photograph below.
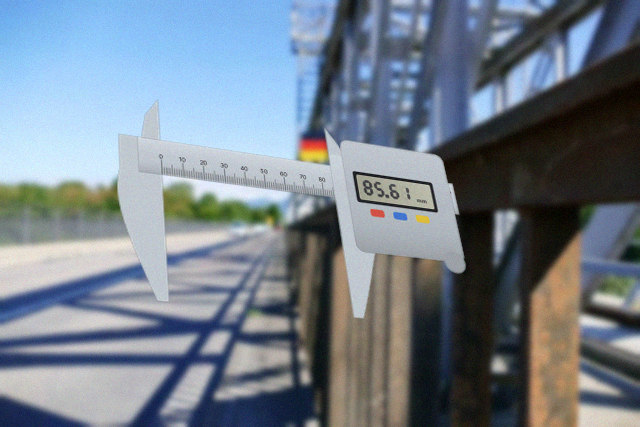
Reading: 85.61 mm
